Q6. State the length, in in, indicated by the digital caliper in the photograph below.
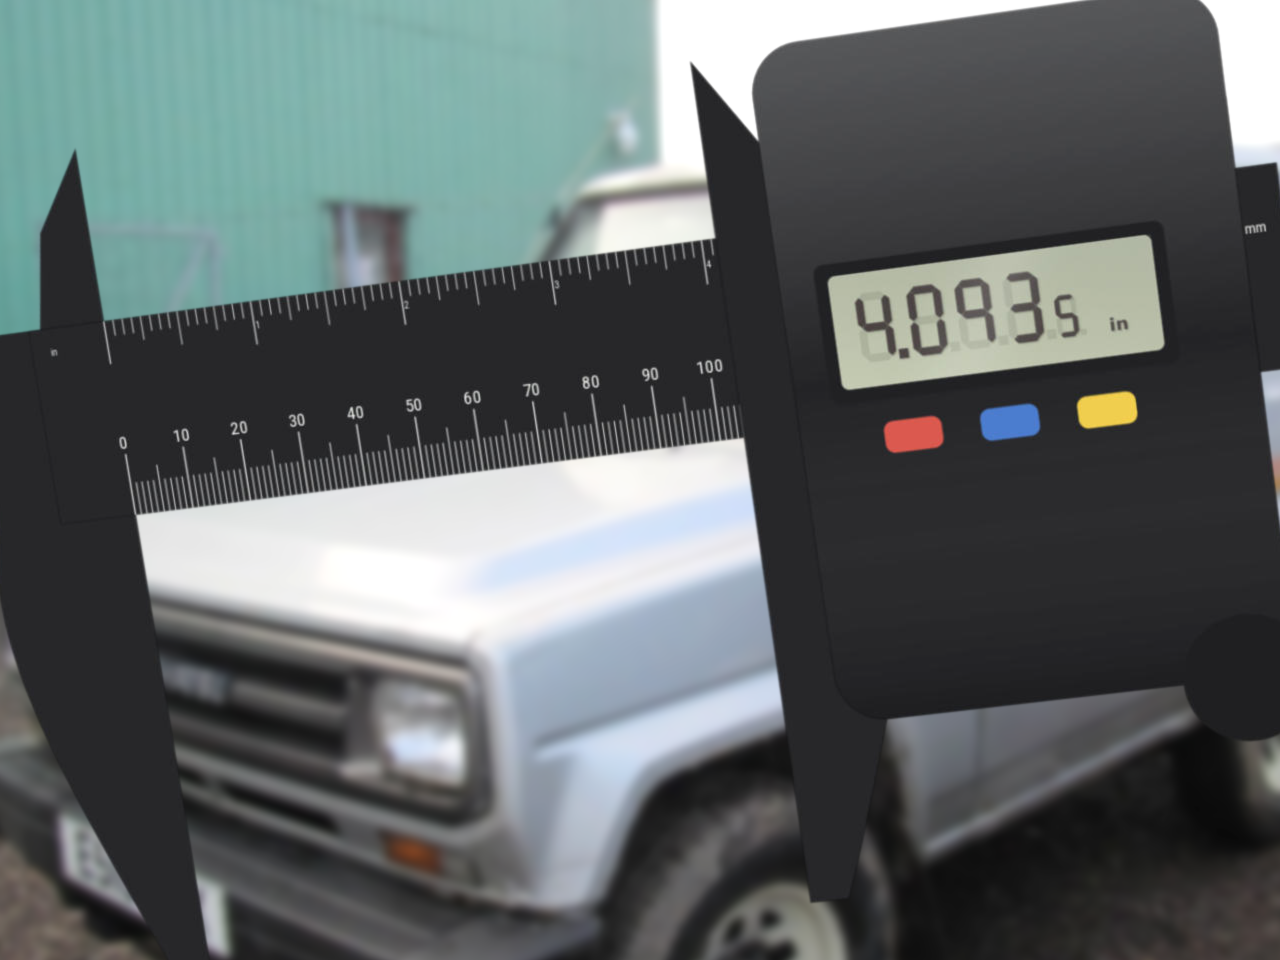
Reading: 4.0935 in
